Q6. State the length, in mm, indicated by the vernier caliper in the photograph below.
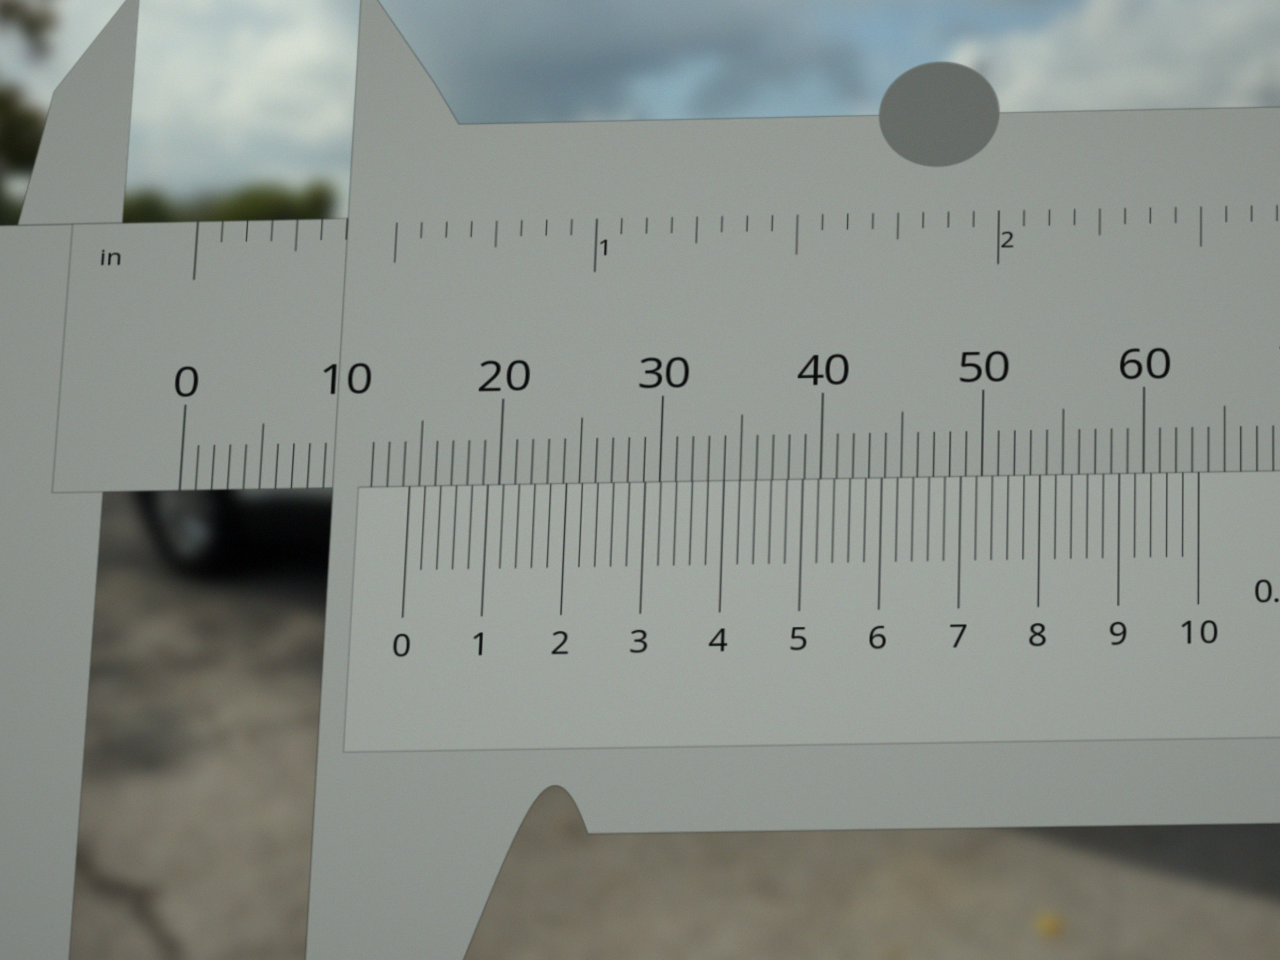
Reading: 14.4 mm
